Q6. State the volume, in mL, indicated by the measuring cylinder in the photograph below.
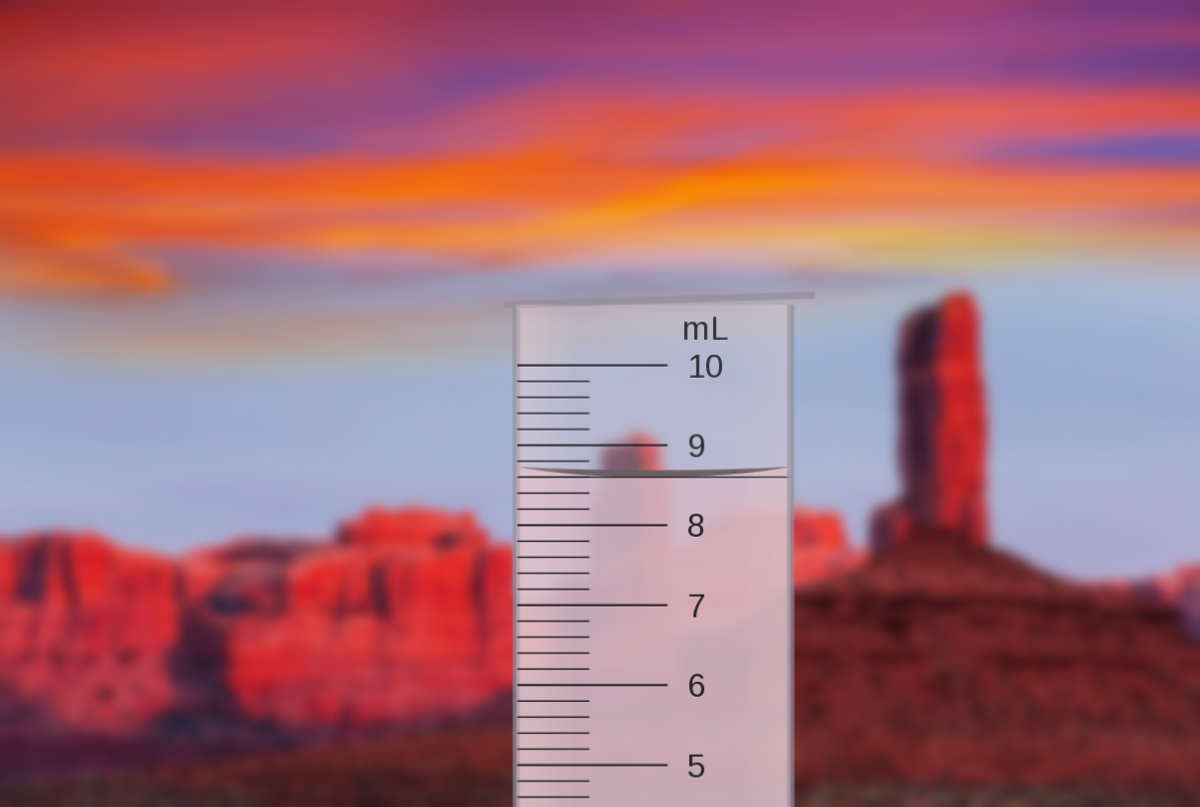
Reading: 8.6 mL
